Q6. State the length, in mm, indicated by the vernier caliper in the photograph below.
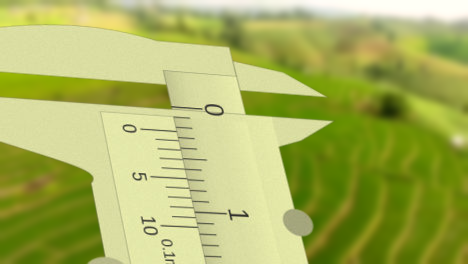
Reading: 2.4 mm
